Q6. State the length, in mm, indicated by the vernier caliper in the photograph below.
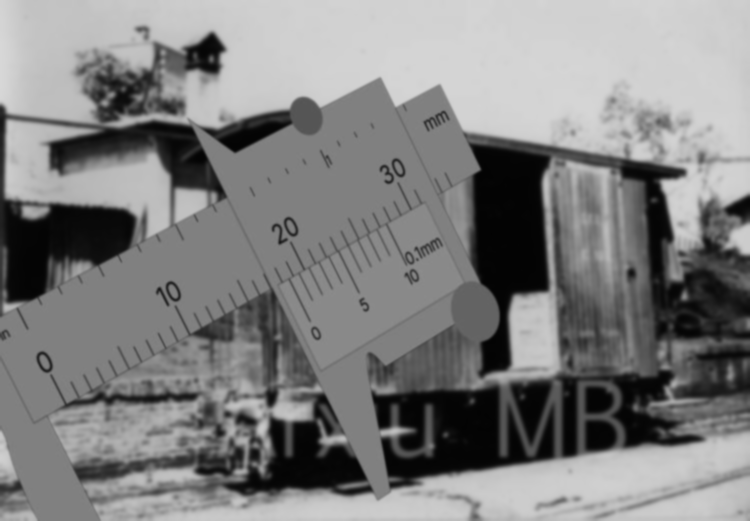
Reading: 18.6 mm
